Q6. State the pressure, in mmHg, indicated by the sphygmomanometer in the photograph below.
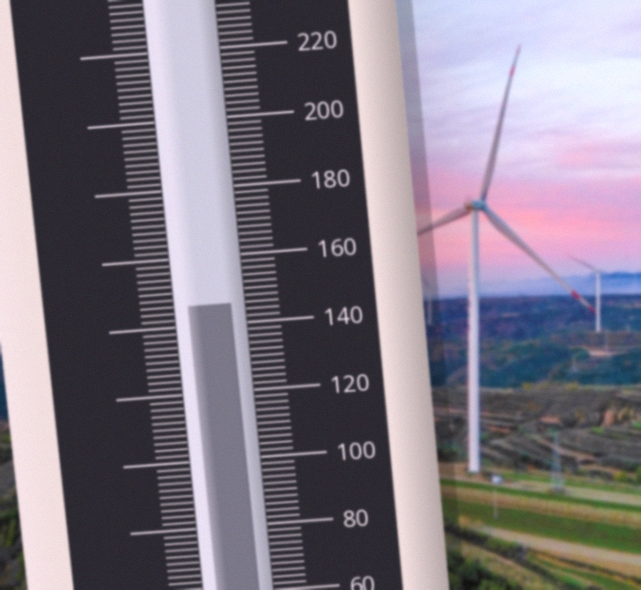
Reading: 146 mmHg
